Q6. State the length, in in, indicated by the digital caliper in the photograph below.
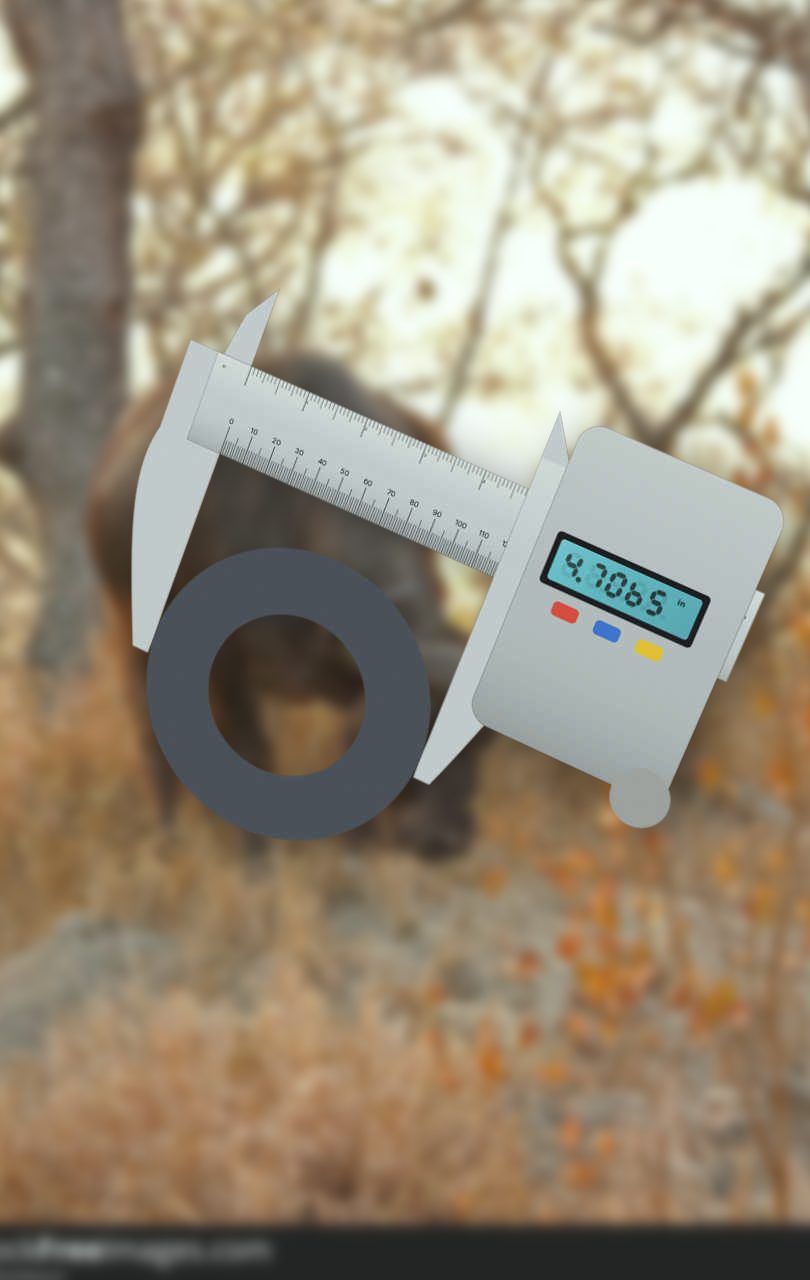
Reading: 4.7065 in
